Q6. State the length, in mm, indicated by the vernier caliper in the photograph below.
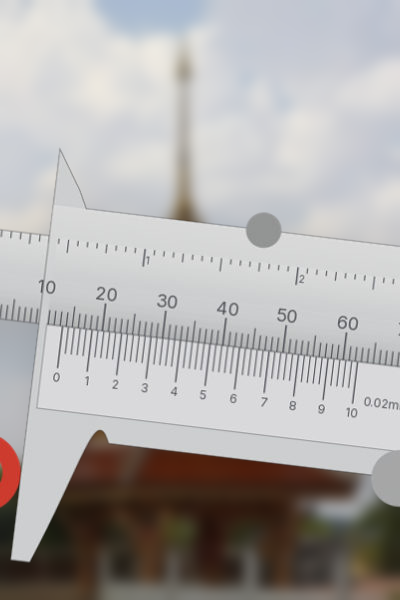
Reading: 13.4 mm
